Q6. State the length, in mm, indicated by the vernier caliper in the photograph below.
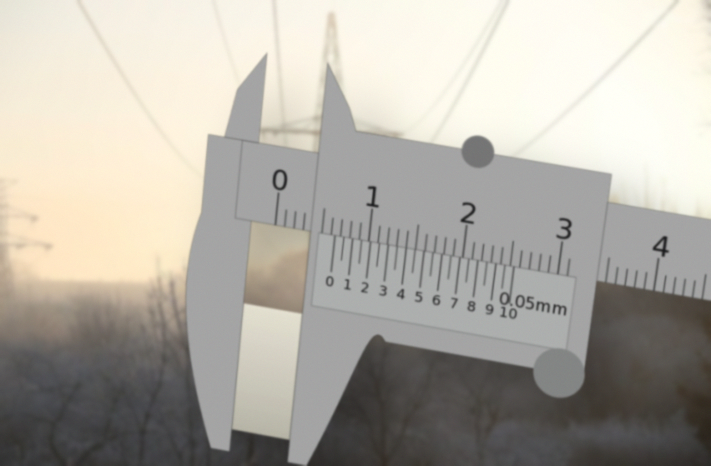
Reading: 6.4 mm
